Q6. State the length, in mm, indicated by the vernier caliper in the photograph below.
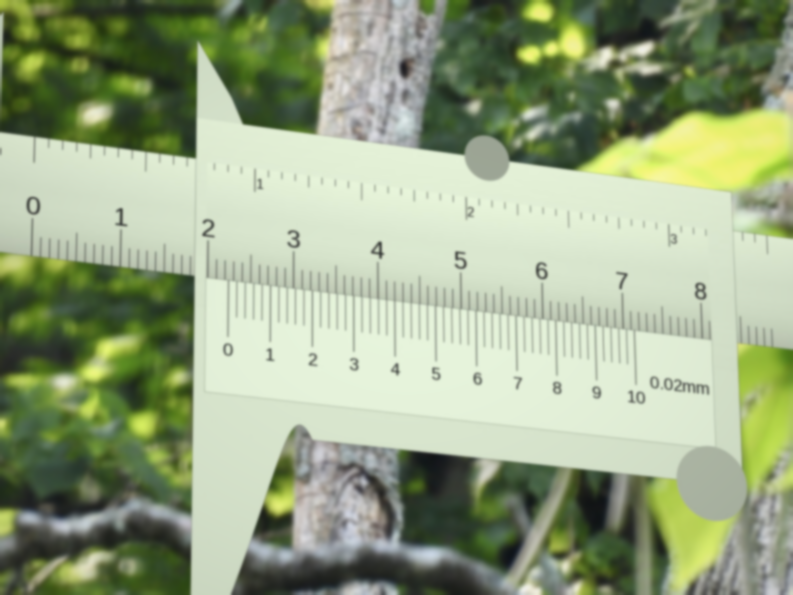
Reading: 22.4 mm
